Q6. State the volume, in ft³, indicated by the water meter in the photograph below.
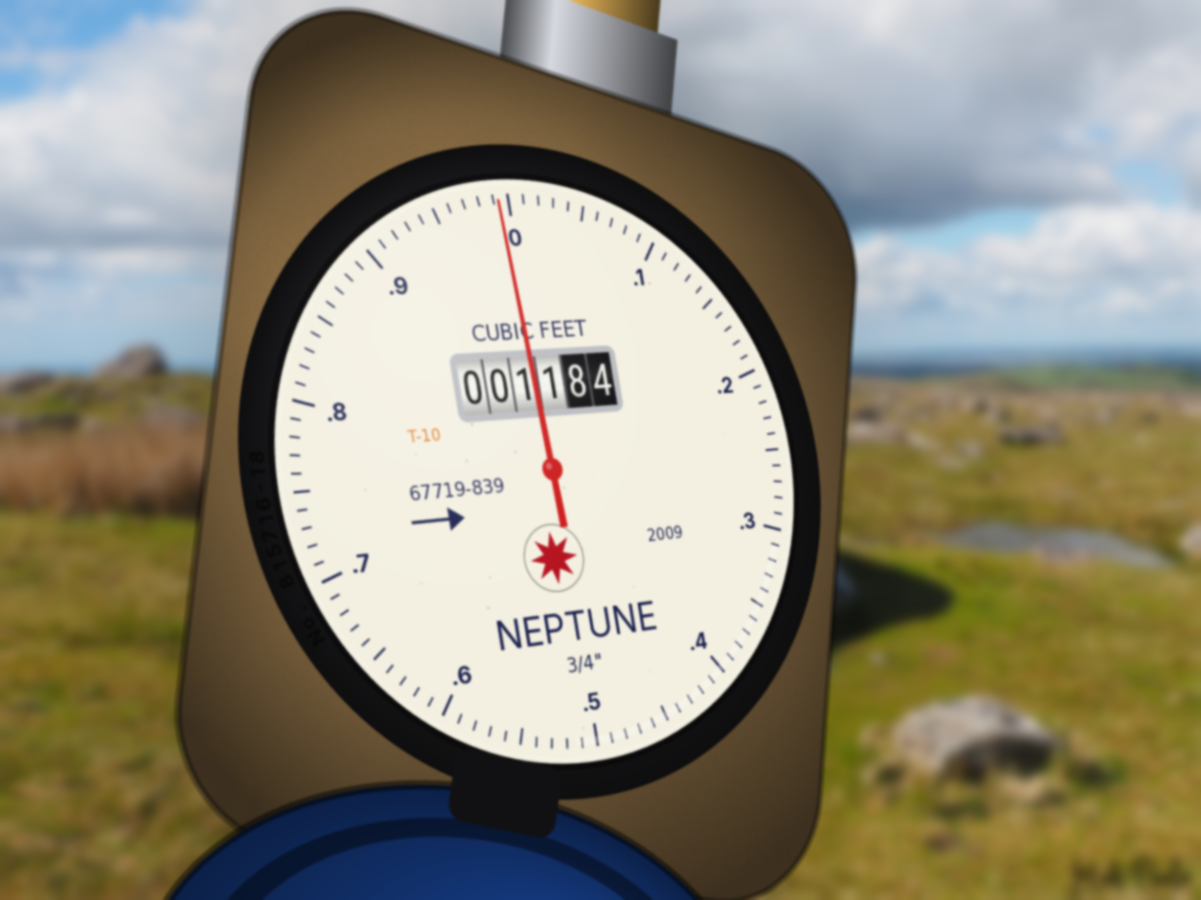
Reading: 1183.99 ft³
